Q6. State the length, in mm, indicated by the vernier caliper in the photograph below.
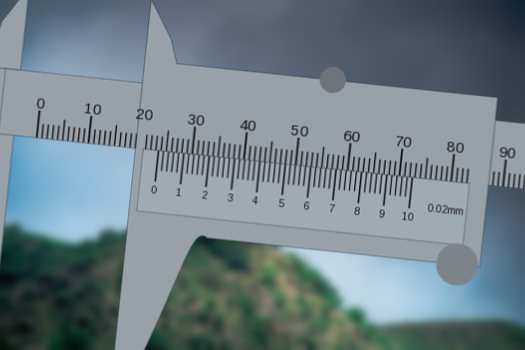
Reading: 23.5 mm
